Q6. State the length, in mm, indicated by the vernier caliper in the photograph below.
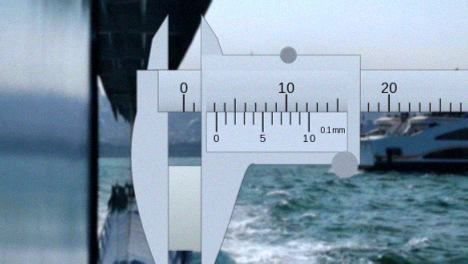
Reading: 3.2 mm
